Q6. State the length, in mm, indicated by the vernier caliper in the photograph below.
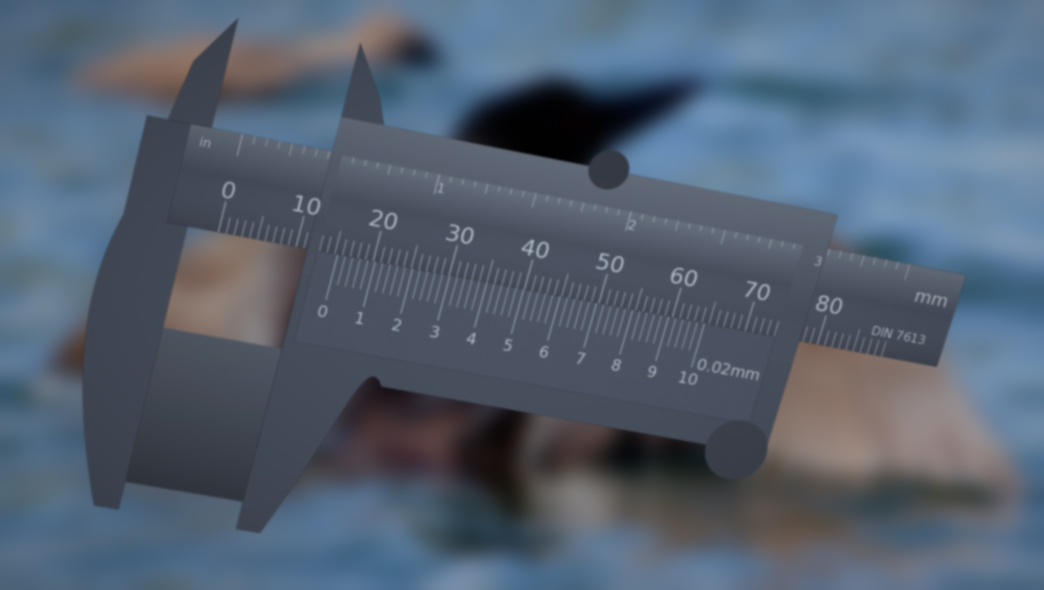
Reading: 15.4 mm
